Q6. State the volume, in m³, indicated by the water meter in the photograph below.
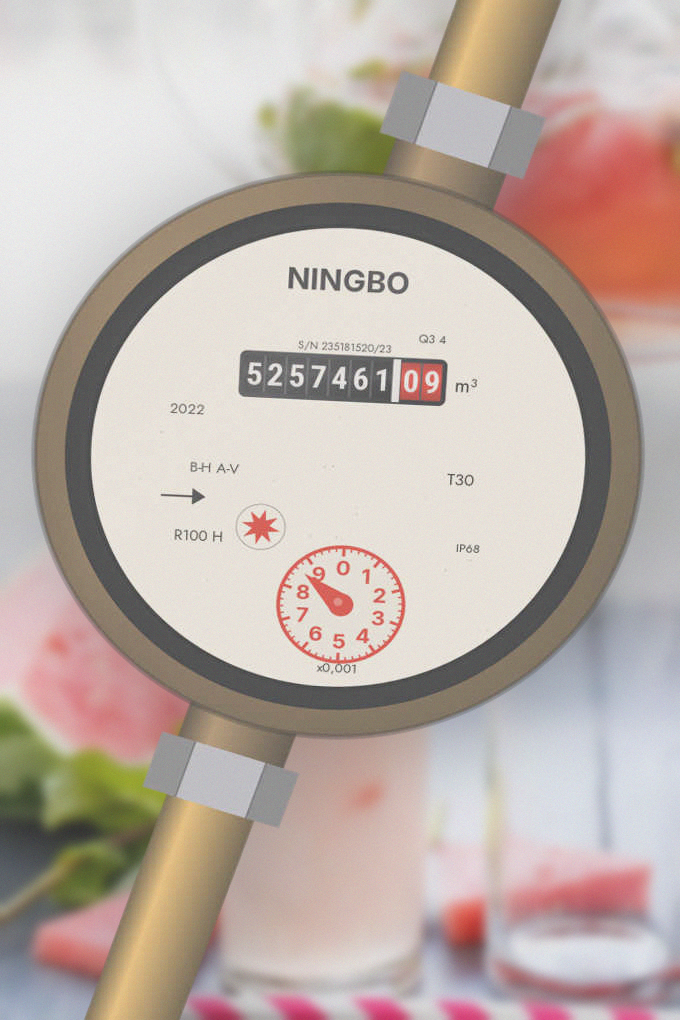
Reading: 5257461.098 m³
